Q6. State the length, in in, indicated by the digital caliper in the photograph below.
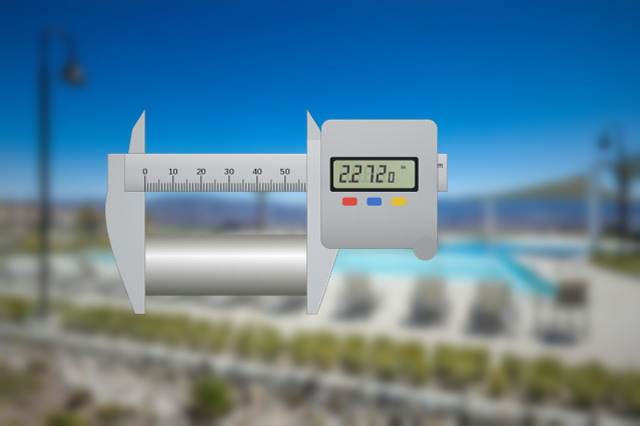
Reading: 2.2720 in
